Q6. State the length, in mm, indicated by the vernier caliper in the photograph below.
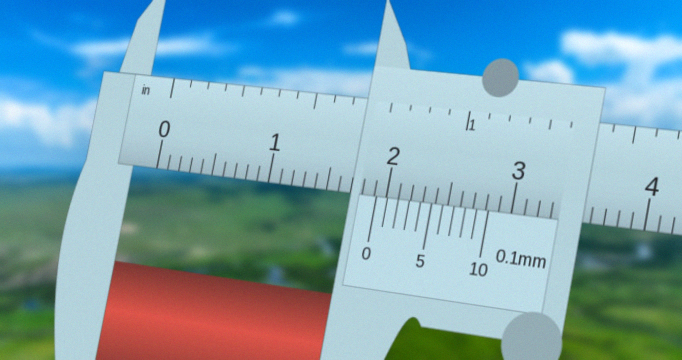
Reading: 19.2 mm
